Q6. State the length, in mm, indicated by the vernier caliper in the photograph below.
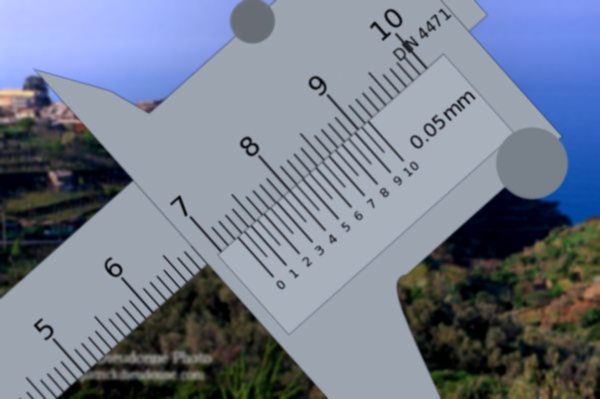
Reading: 72.4 mm
